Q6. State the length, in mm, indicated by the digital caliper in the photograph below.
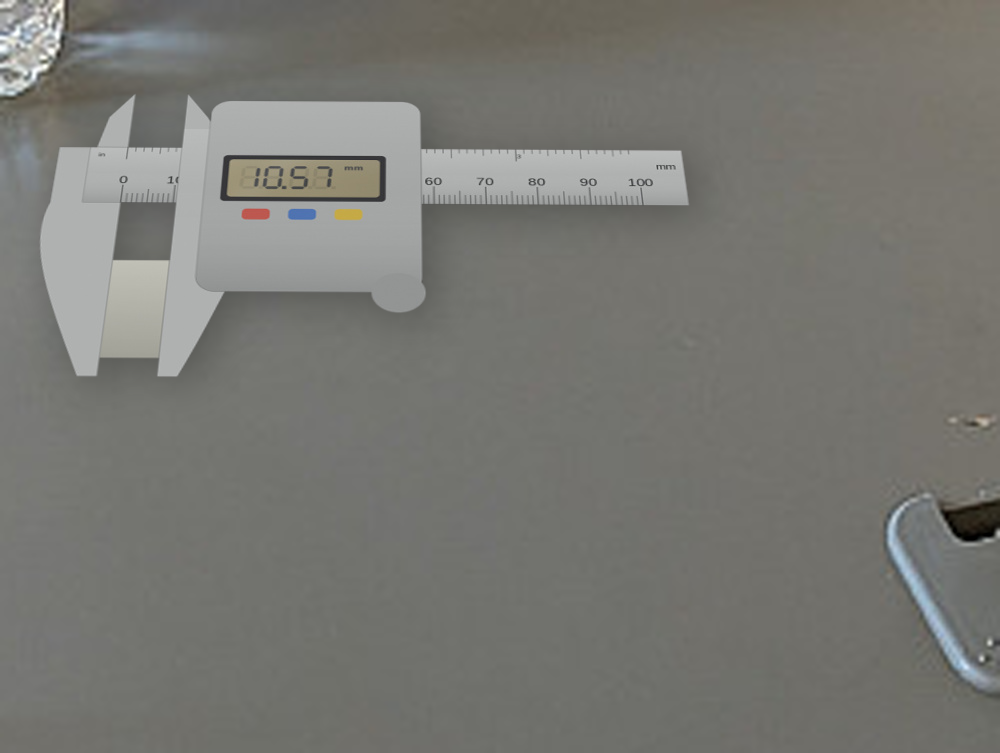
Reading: 10.57 mm
